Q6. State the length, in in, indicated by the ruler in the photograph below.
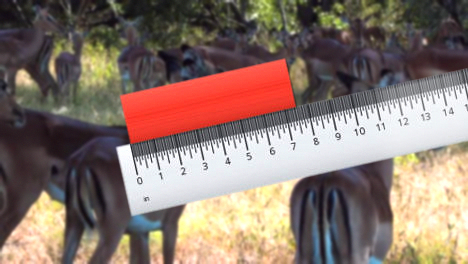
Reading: 7.5 in
